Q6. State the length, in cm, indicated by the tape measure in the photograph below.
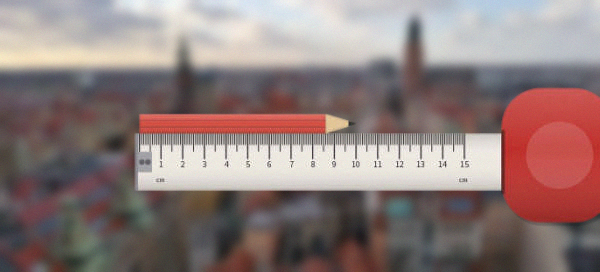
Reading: 10 cm
